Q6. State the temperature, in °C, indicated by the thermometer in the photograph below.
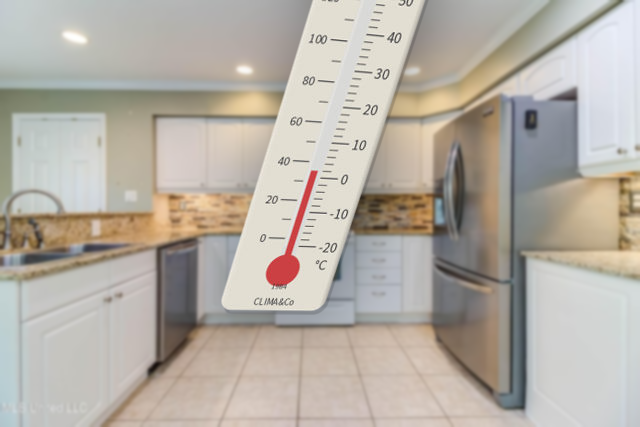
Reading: 2 °C
